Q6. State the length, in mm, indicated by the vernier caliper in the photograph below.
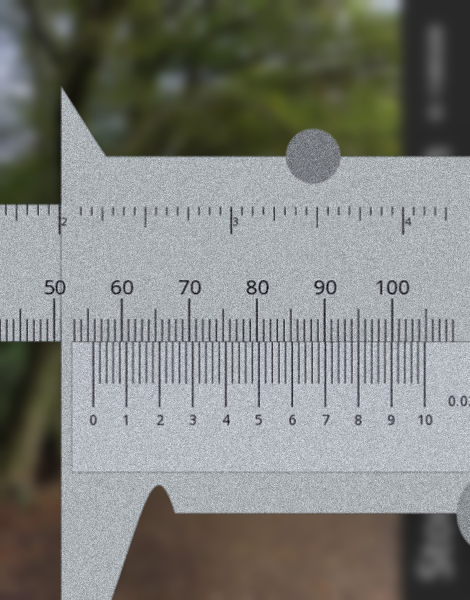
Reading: 55.8 mm
